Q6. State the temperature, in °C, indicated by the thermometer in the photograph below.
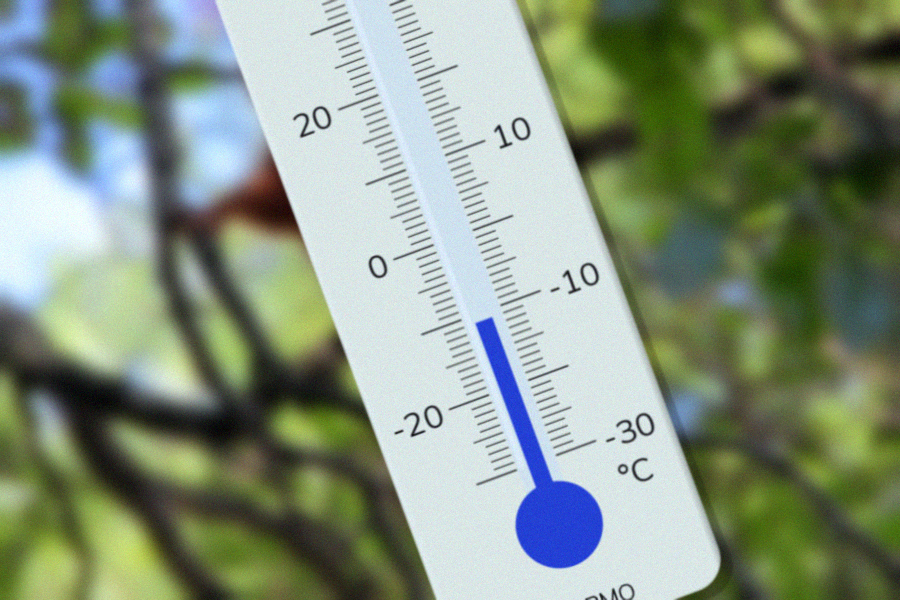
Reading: -11 °C
